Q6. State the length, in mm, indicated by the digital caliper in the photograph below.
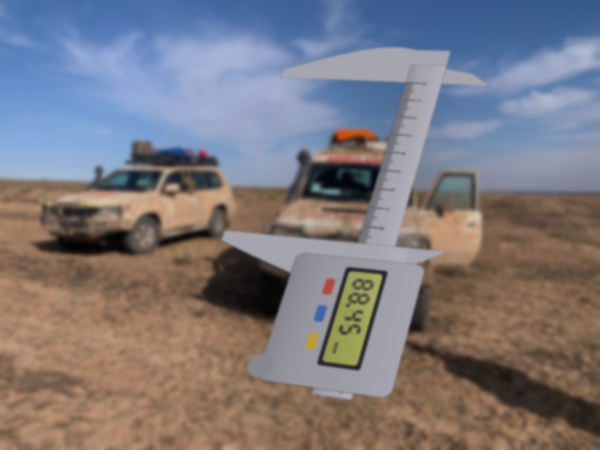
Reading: 88.45 mm
